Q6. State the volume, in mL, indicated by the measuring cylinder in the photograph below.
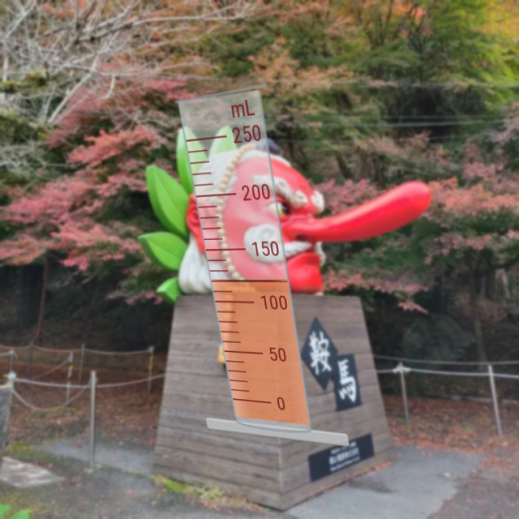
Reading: 120 mL
